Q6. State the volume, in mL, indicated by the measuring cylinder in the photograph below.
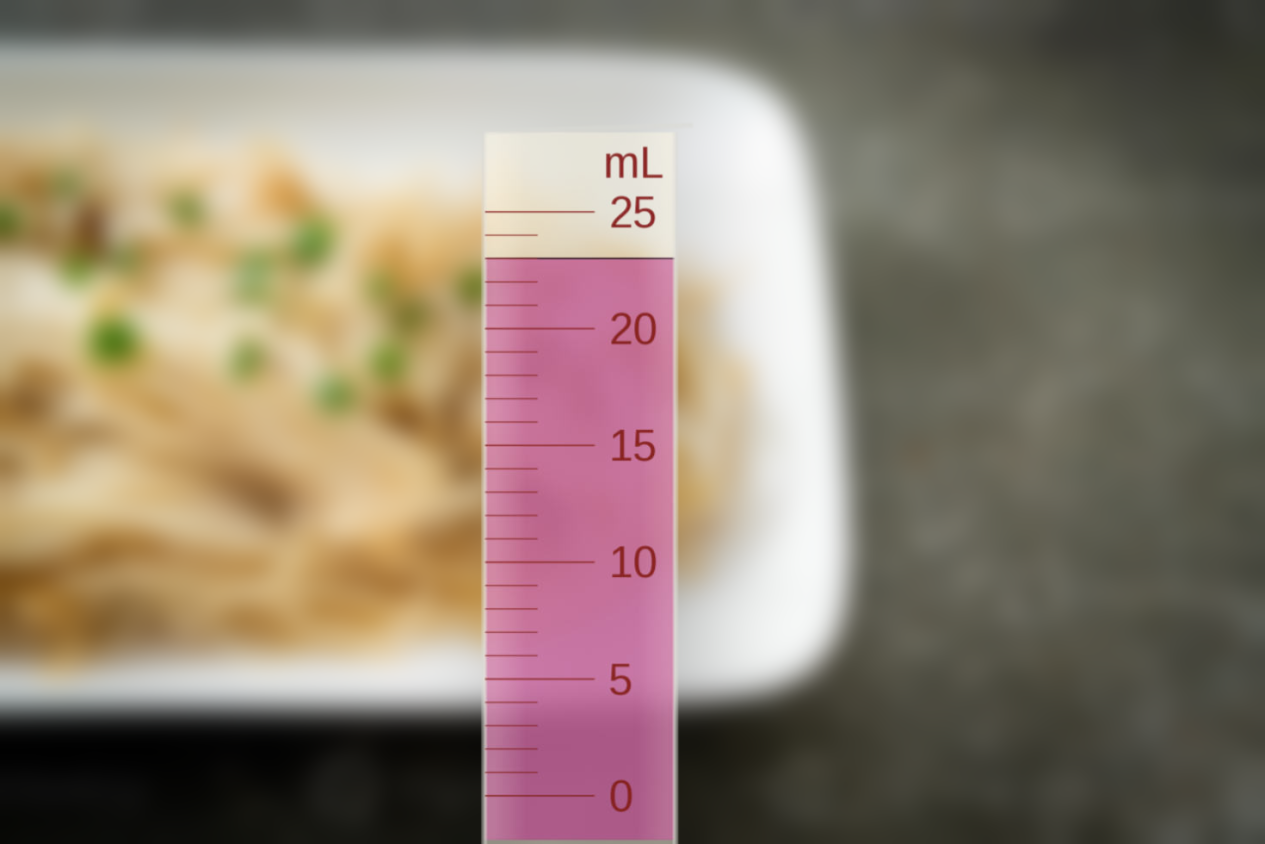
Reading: 23 mL
